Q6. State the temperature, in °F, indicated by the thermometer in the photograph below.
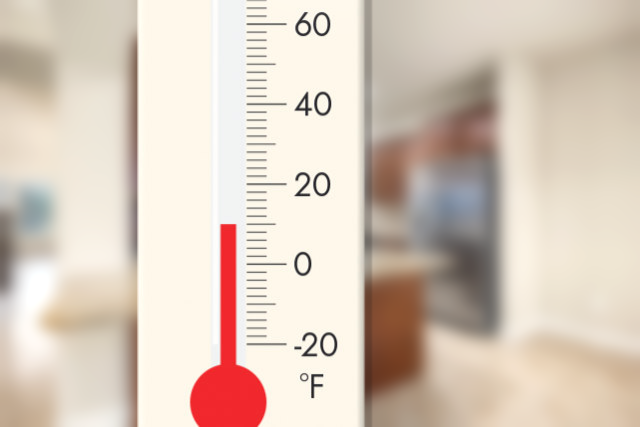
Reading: 10 °F
